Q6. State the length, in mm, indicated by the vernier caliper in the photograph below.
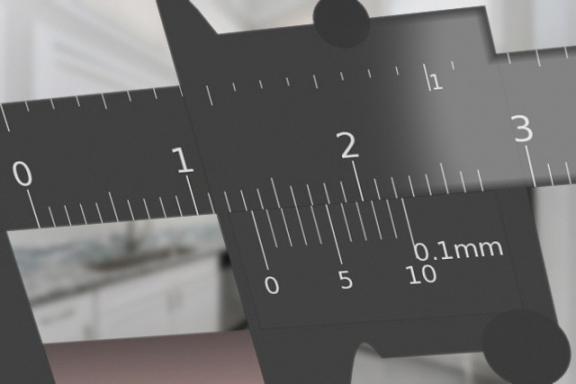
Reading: 13.3 mm
